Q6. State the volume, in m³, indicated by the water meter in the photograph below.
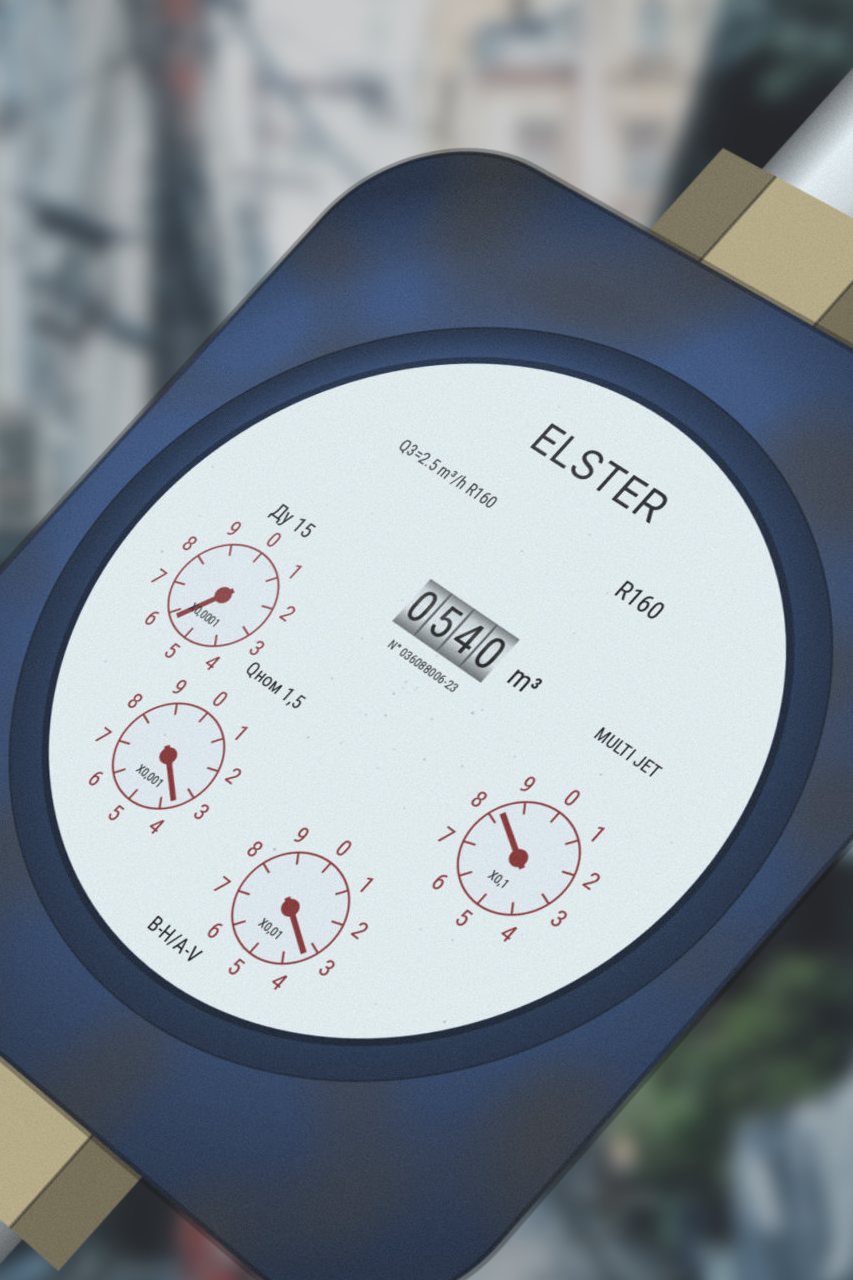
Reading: 540.8335 m³
